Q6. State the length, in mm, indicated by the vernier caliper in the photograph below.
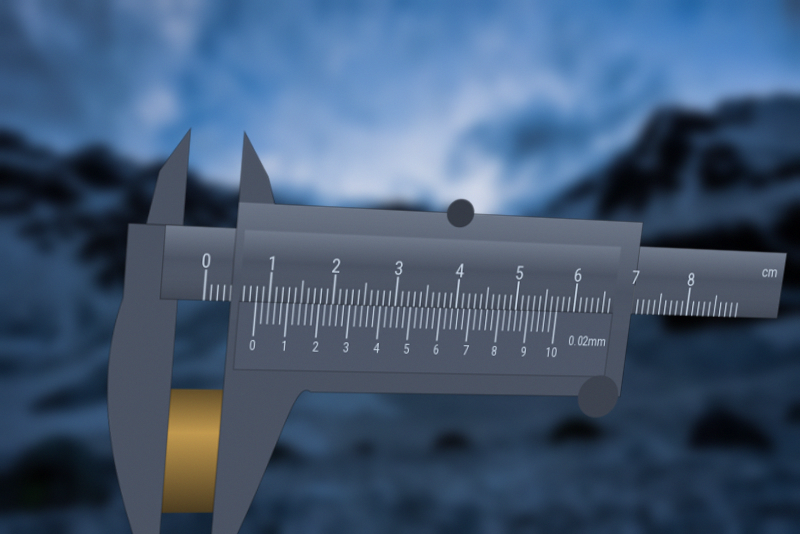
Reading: 8.0 mm
